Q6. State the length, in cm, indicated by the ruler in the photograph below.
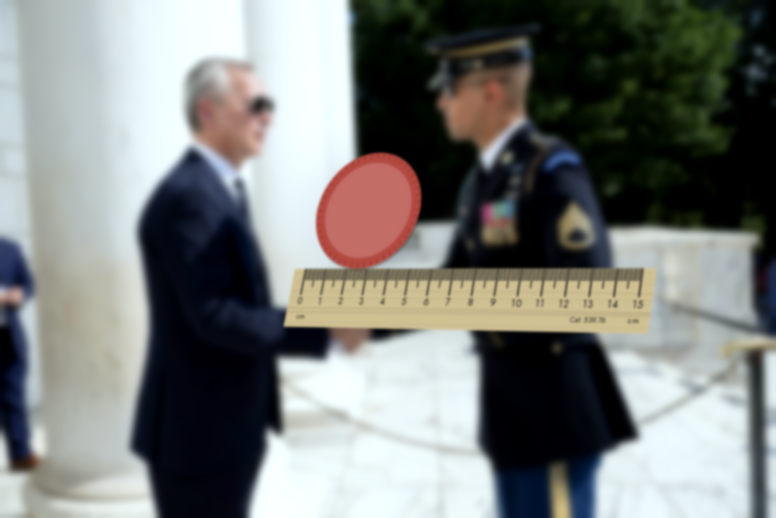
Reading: 5 cm
